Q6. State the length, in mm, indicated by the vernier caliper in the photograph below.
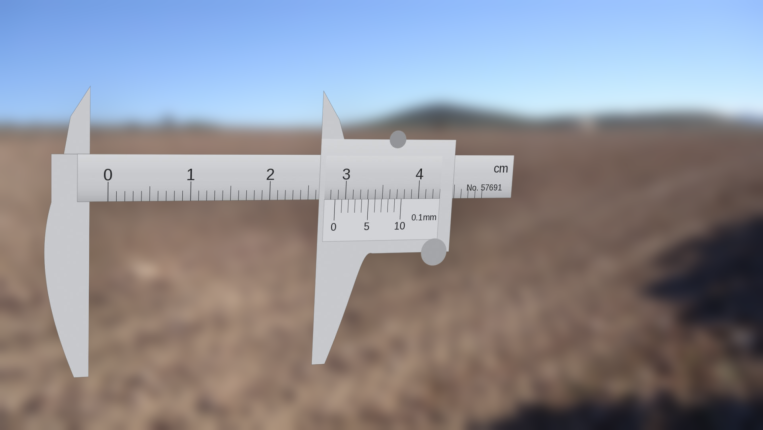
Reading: 28.6 mm
